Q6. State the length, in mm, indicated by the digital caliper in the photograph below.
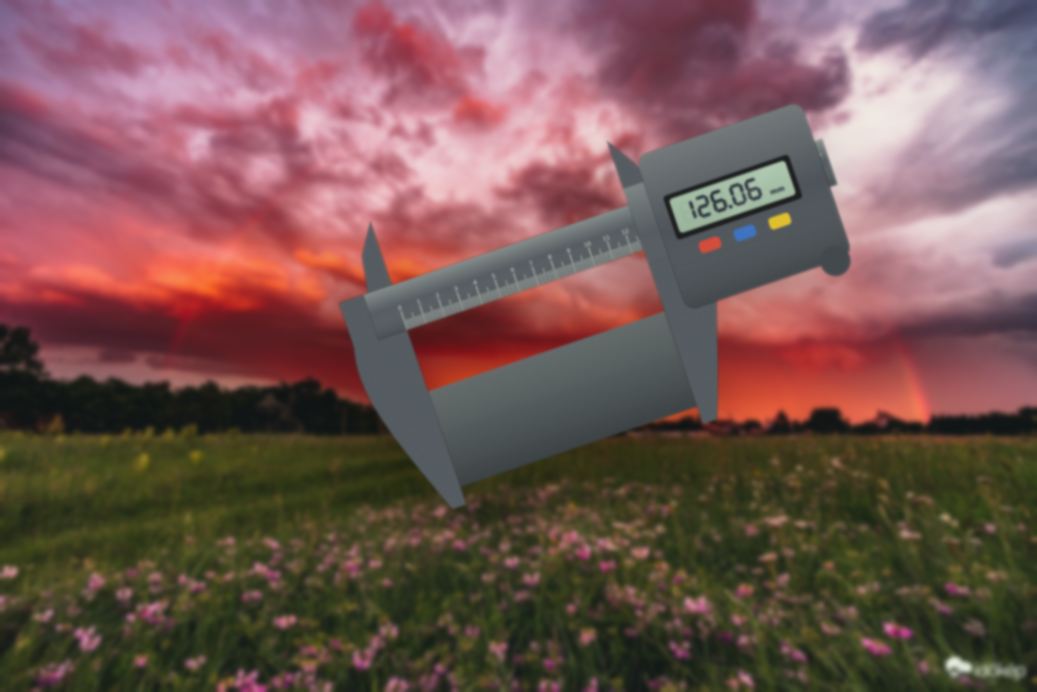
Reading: 126.06 mm
